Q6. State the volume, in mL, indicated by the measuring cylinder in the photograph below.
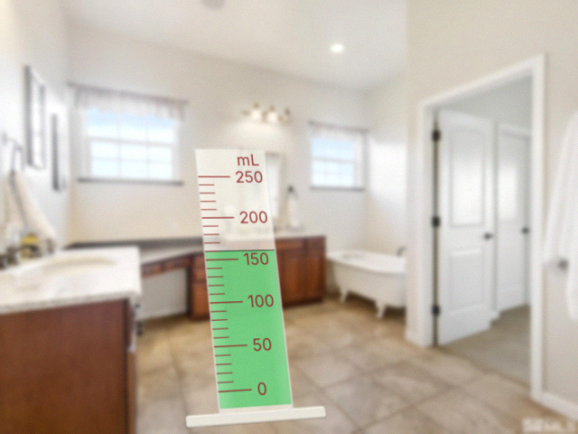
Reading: 160 mL
